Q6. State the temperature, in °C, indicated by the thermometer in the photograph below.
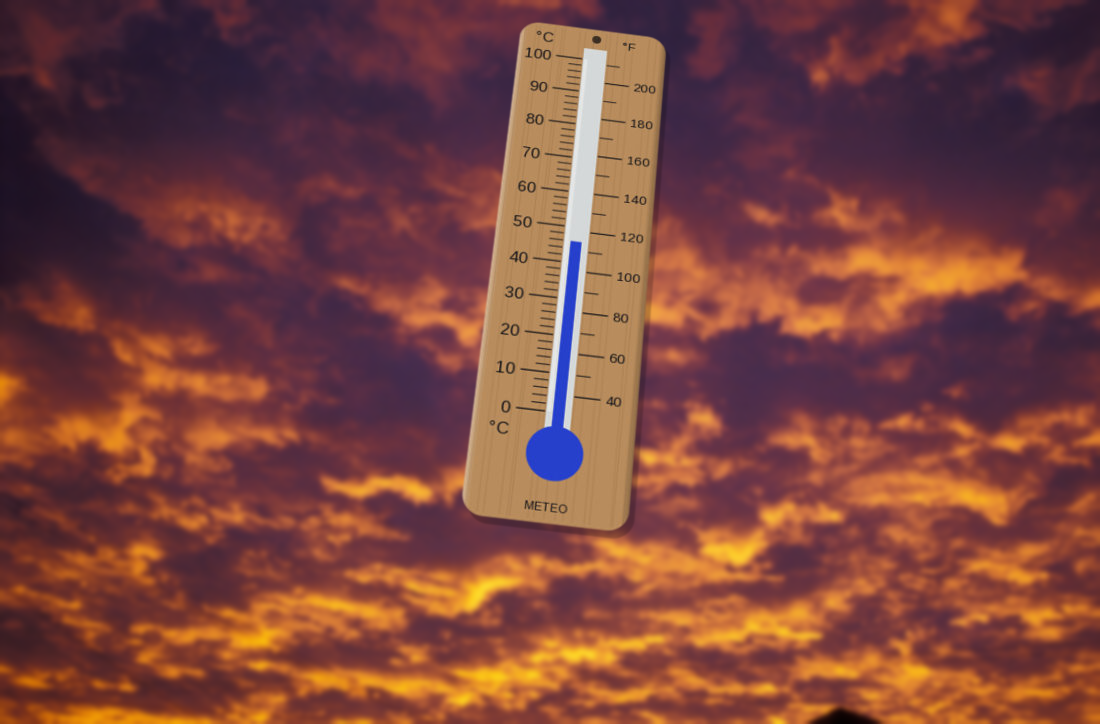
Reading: 46 °C
